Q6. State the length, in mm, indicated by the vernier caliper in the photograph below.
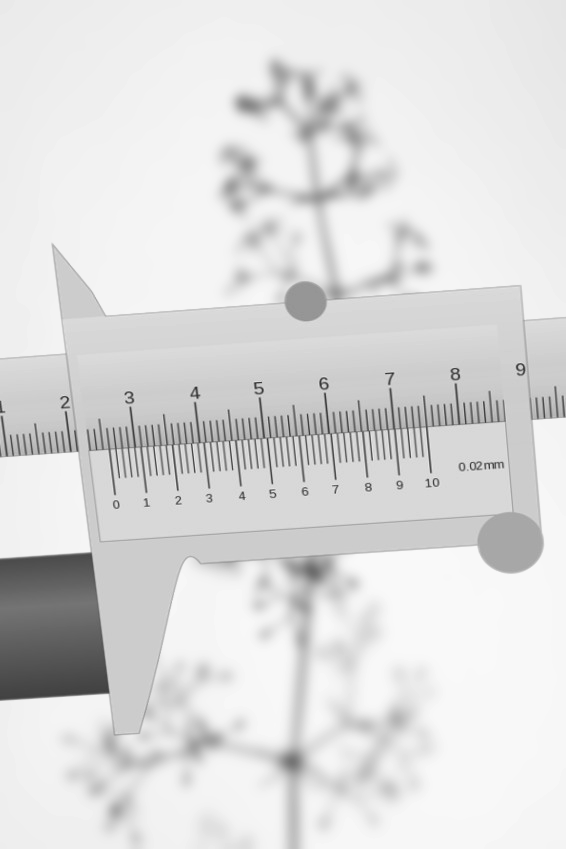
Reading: 26.0 mm
